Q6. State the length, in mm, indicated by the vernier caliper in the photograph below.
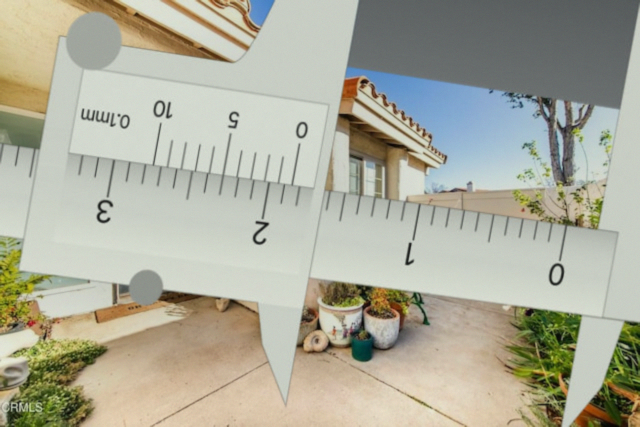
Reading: 18.5 mm
